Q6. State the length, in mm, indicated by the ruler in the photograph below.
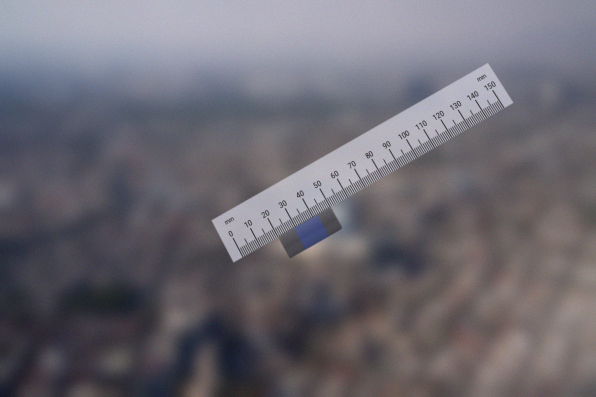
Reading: 30 mm
